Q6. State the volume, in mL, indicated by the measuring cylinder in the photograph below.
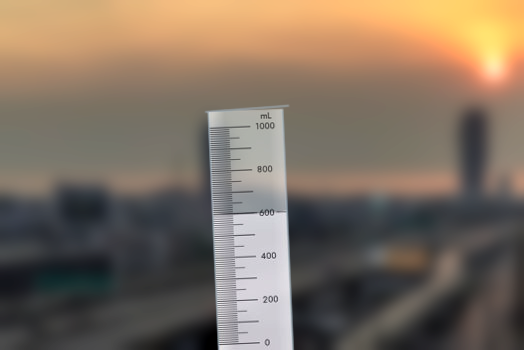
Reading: 600 mL
